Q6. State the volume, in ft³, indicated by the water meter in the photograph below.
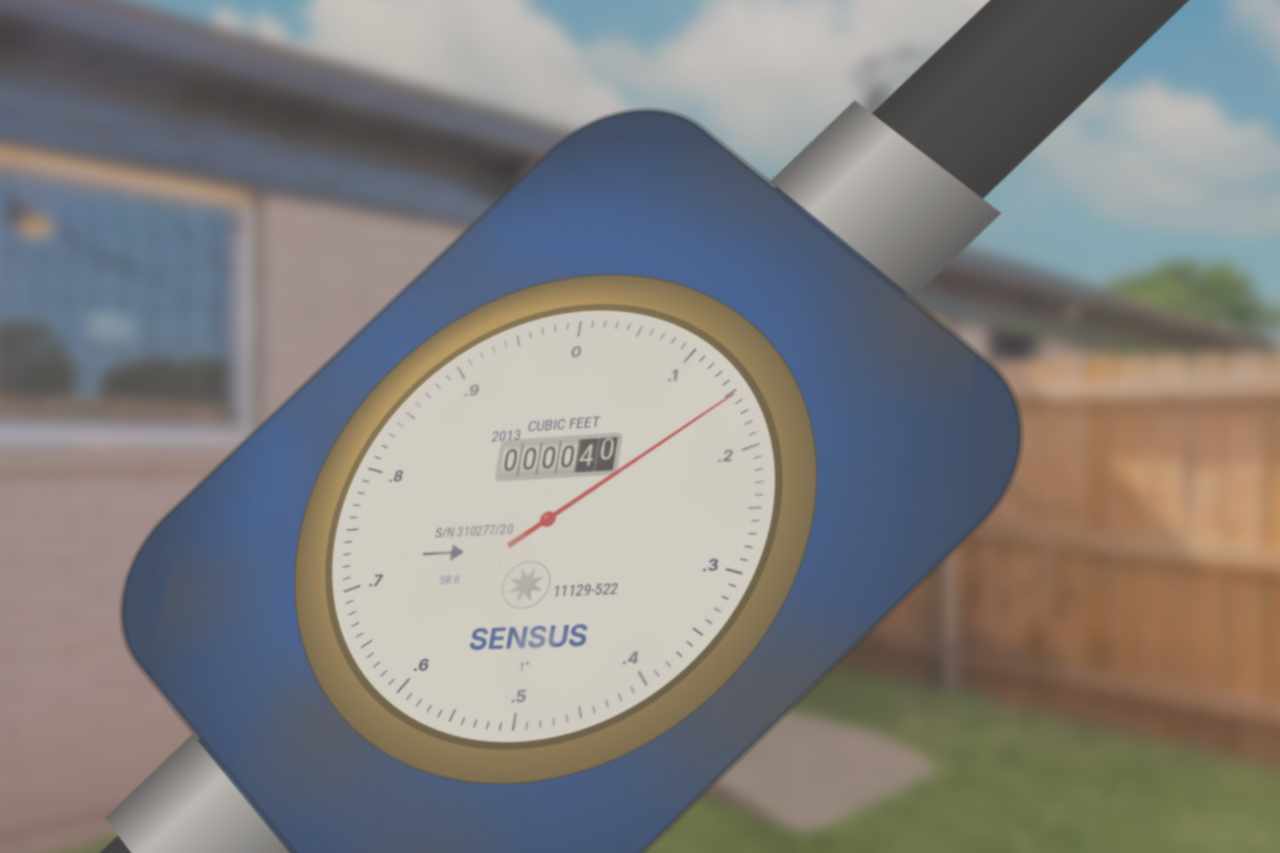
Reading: 40.15 ft³
